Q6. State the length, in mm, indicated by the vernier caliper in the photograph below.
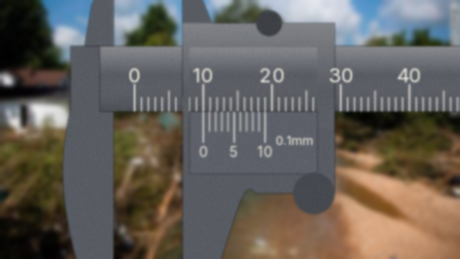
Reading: 10.0 mm
